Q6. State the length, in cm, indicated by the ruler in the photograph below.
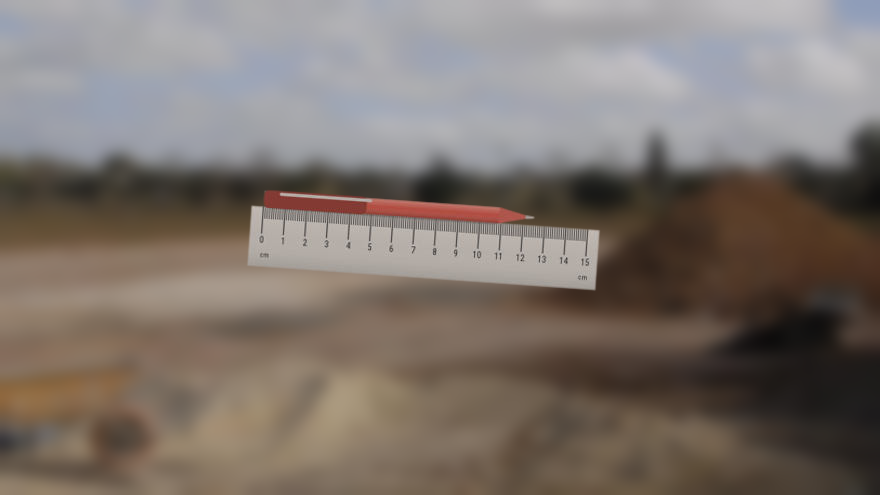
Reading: 12.5 cm
